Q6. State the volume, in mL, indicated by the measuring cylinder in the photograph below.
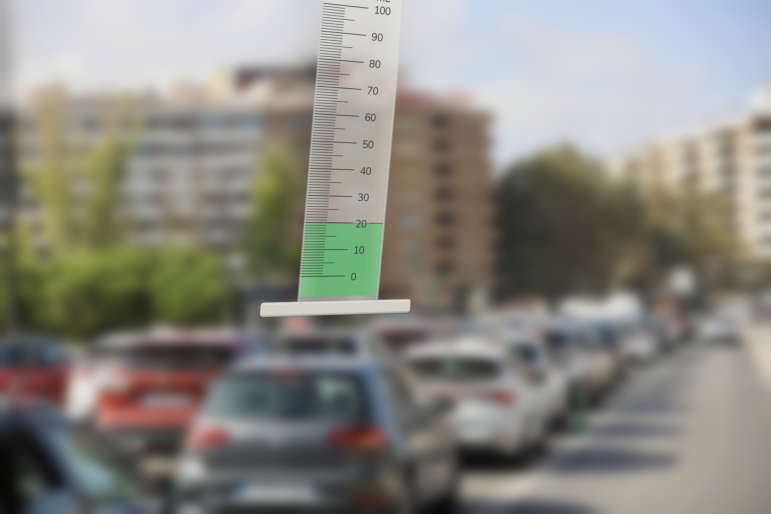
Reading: 20 mL
